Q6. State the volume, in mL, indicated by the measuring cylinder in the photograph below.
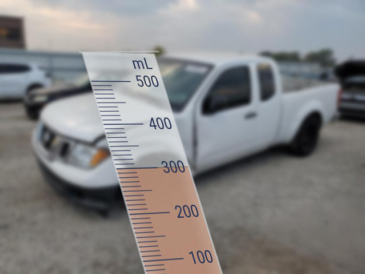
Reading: 300 mL
